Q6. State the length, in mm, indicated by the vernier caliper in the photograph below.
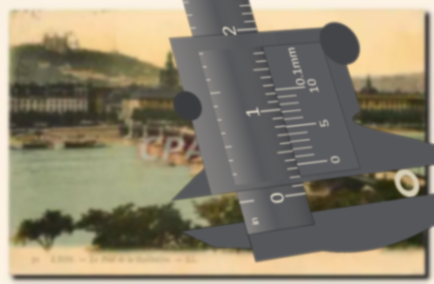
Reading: 3.4 mm
